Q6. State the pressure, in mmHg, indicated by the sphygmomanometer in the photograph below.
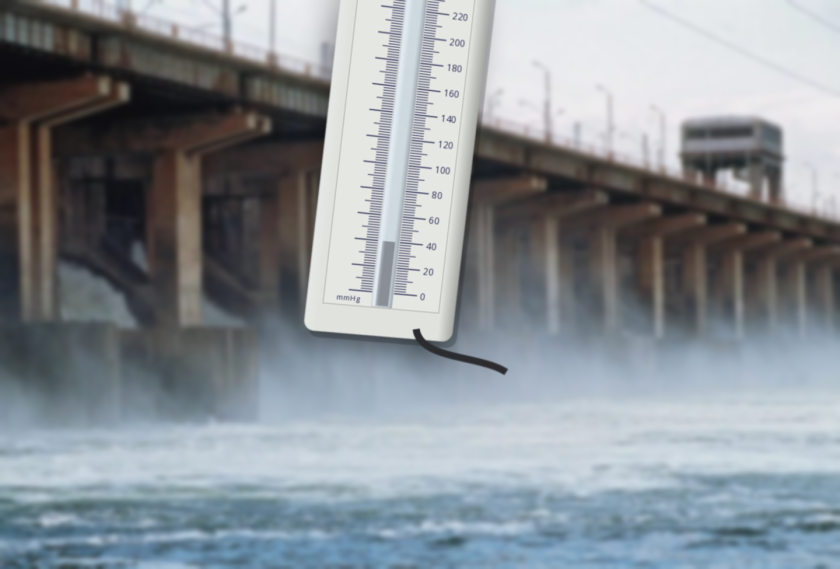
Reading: 40 mmHg
